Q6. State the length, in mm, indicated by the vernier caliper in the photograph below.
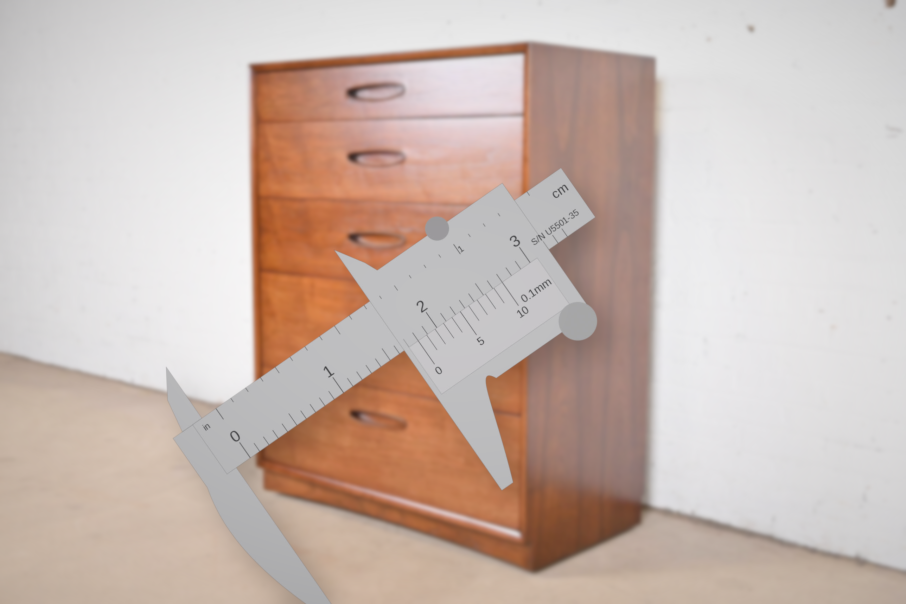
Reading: 18.0 mm
